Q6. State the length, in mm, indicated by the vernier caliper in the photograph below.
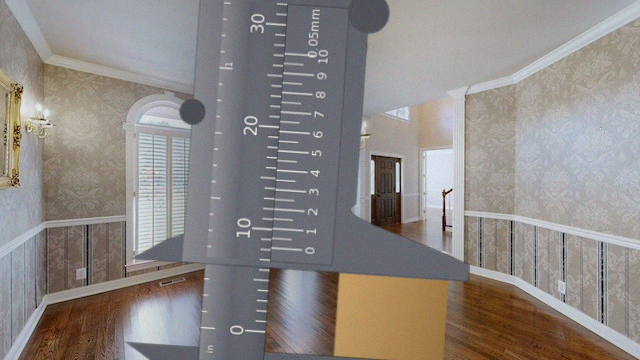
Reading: 8.2 mm
